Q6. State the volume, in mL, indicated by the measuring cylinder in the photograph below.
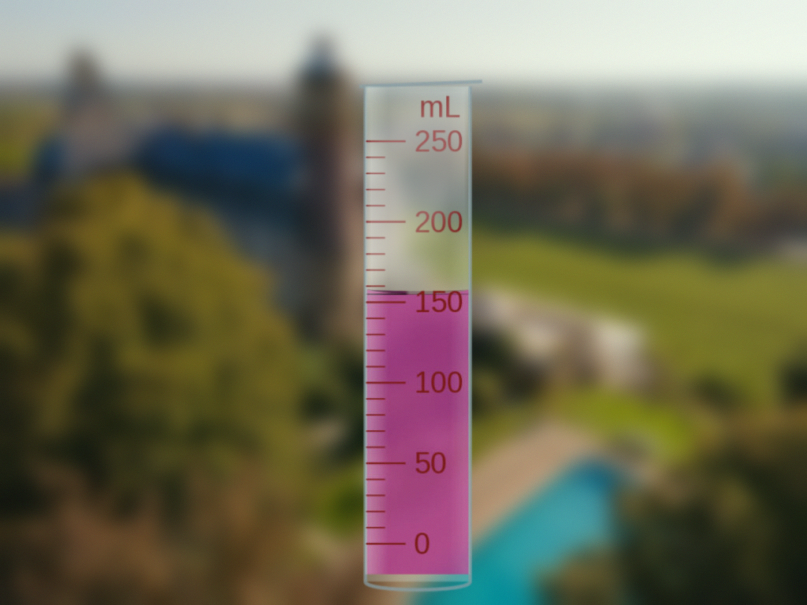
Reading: 155 mL
